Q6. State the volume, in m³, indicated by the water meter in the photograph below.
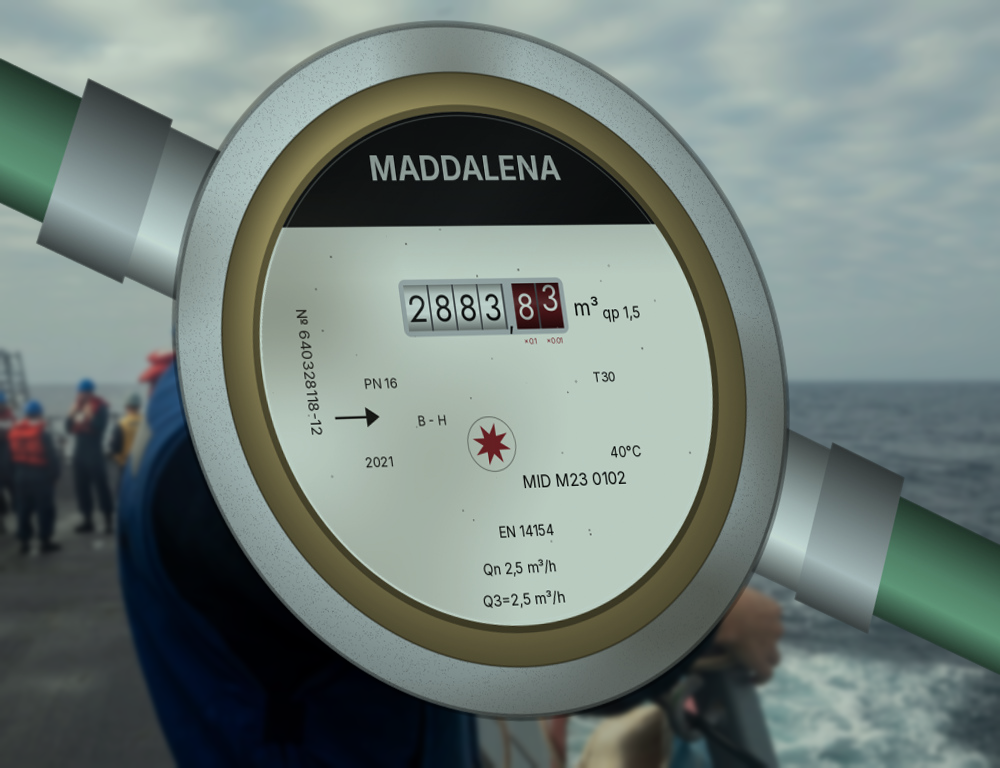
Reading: 2883.83 m³
